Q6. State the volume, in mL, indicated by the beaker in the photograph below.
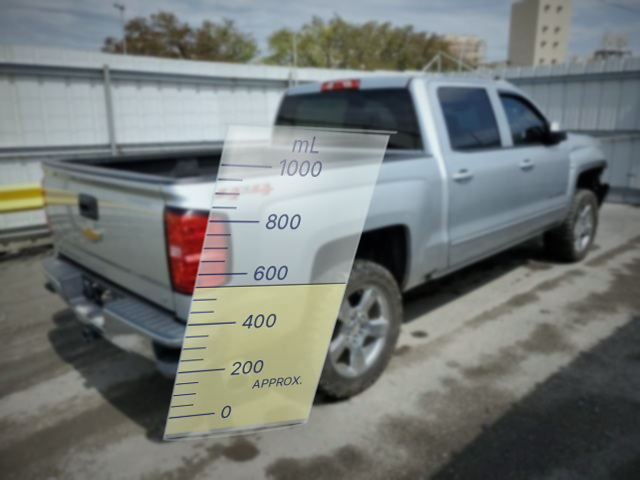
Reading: 550 mL
